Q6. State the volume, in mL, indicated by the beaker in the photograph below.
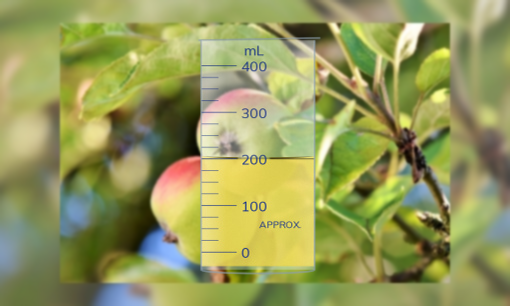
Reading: 200 mL
